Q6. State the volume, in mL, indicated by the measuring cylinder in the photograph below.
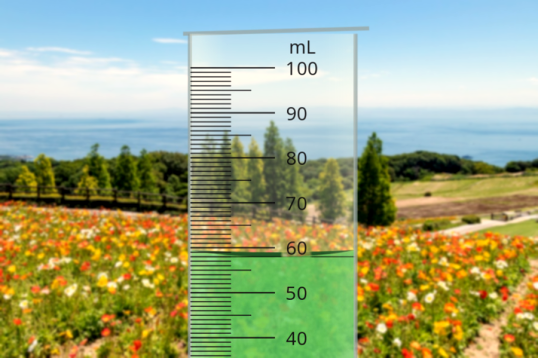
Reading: 58 mL
